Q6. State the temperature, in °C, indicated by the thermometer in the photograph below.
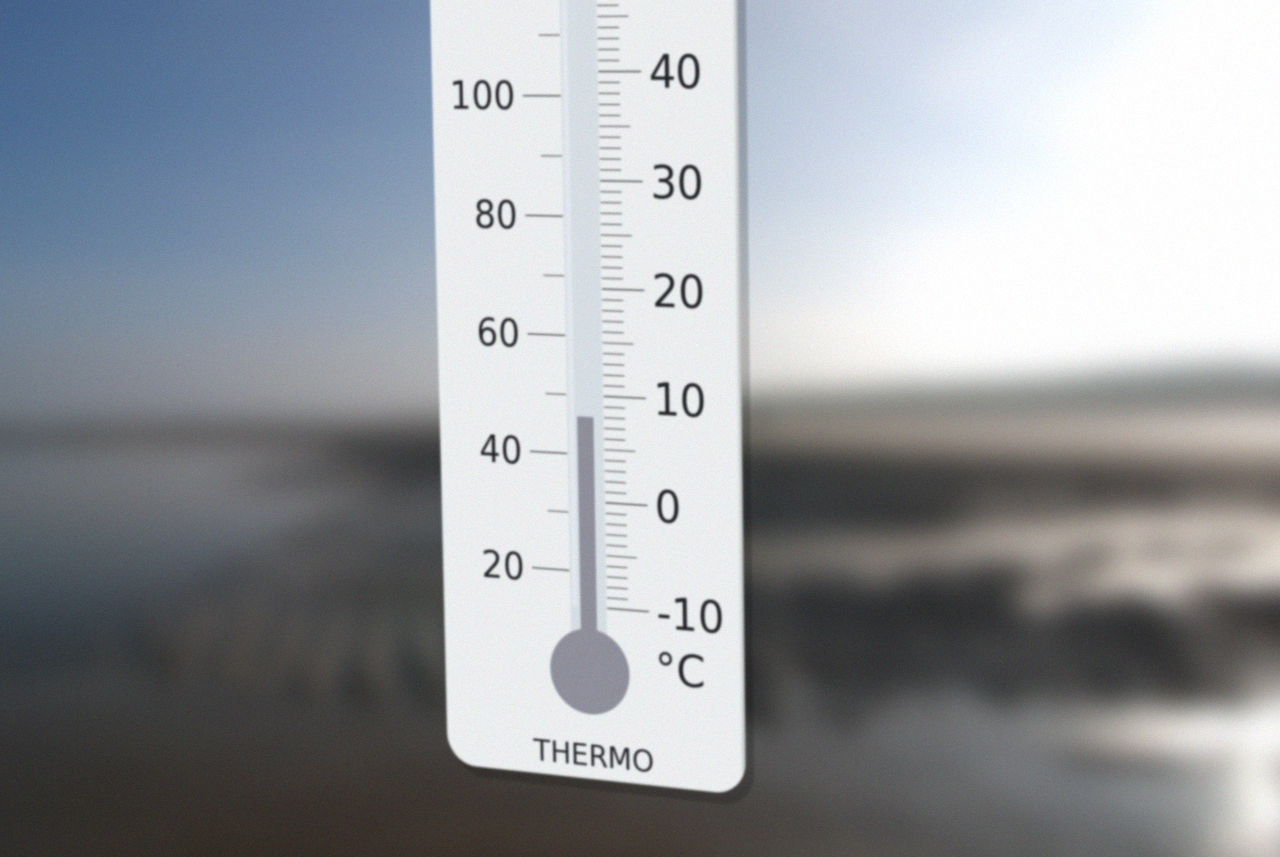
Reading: 8 °C
